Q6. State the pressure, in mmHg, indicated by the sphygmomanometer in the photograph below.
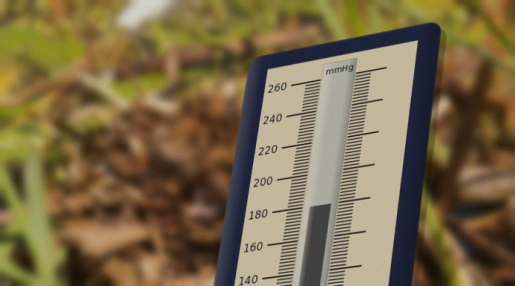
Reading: 180 mmHg
